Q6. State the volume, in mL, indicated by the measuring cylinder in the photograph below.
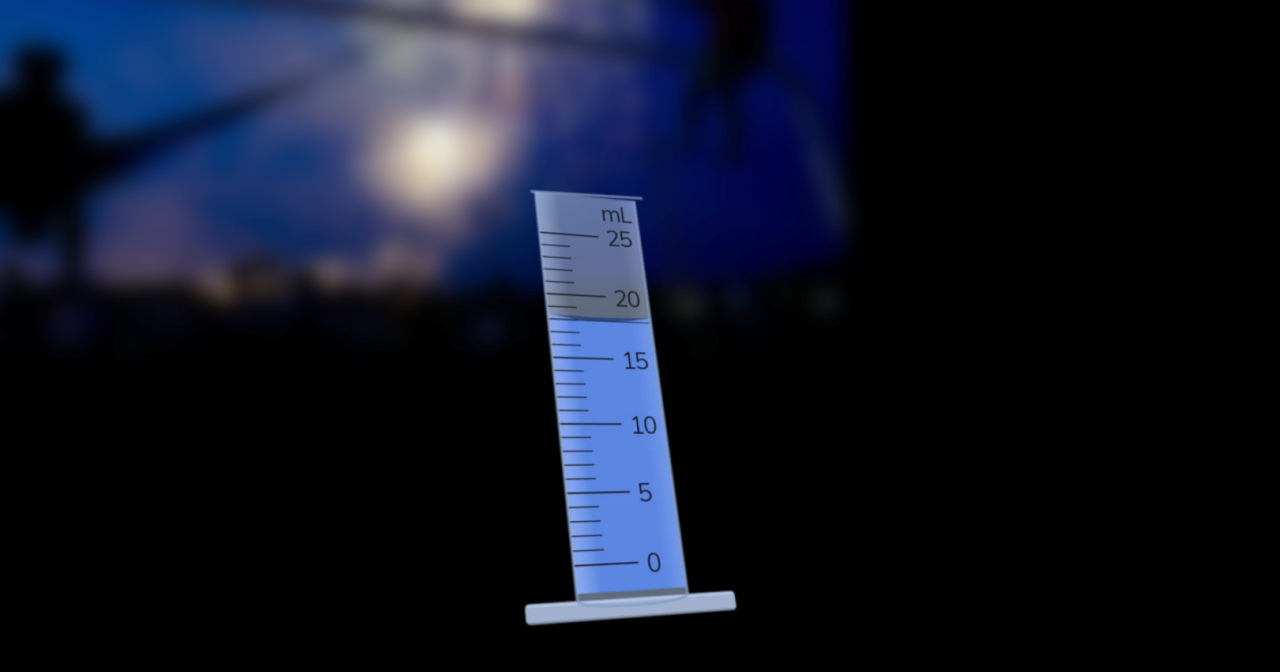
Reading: 18 mL
